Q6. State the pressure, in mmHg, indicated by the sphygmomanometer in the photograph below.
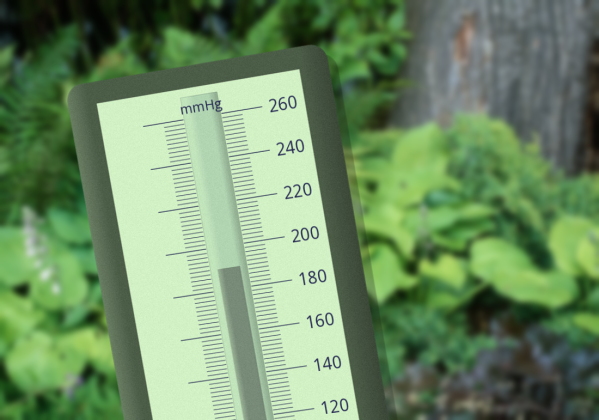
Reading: 190 mmHg
